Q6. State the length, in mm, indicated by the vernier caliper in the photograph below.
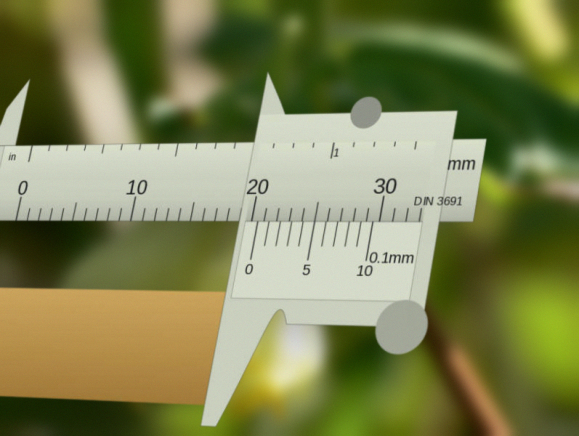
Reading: 20.5 mm
